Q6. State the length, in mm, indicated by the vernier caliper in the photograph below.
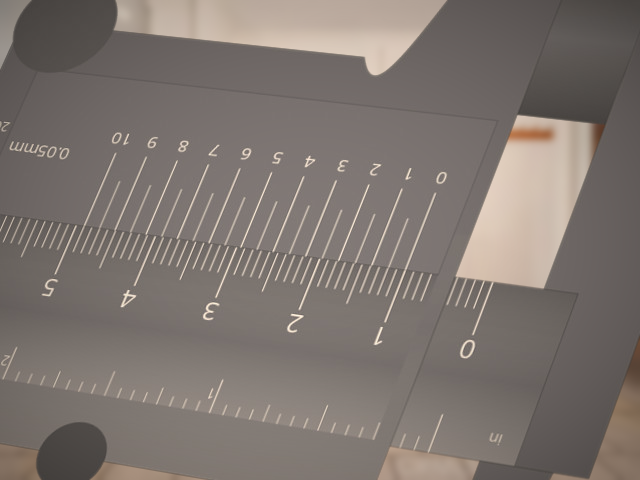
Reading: 10.0 mm
